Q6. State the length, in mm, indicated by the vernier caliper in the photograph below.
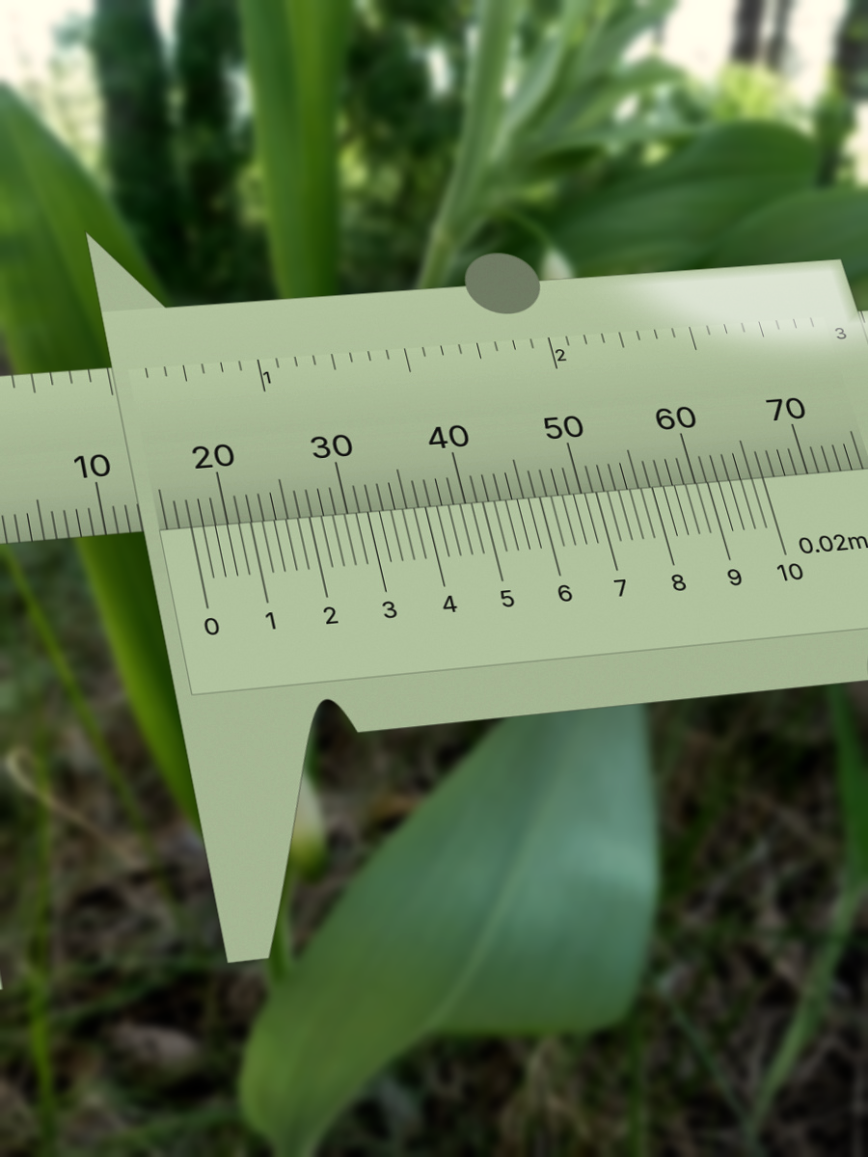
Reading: 17.0 mm
